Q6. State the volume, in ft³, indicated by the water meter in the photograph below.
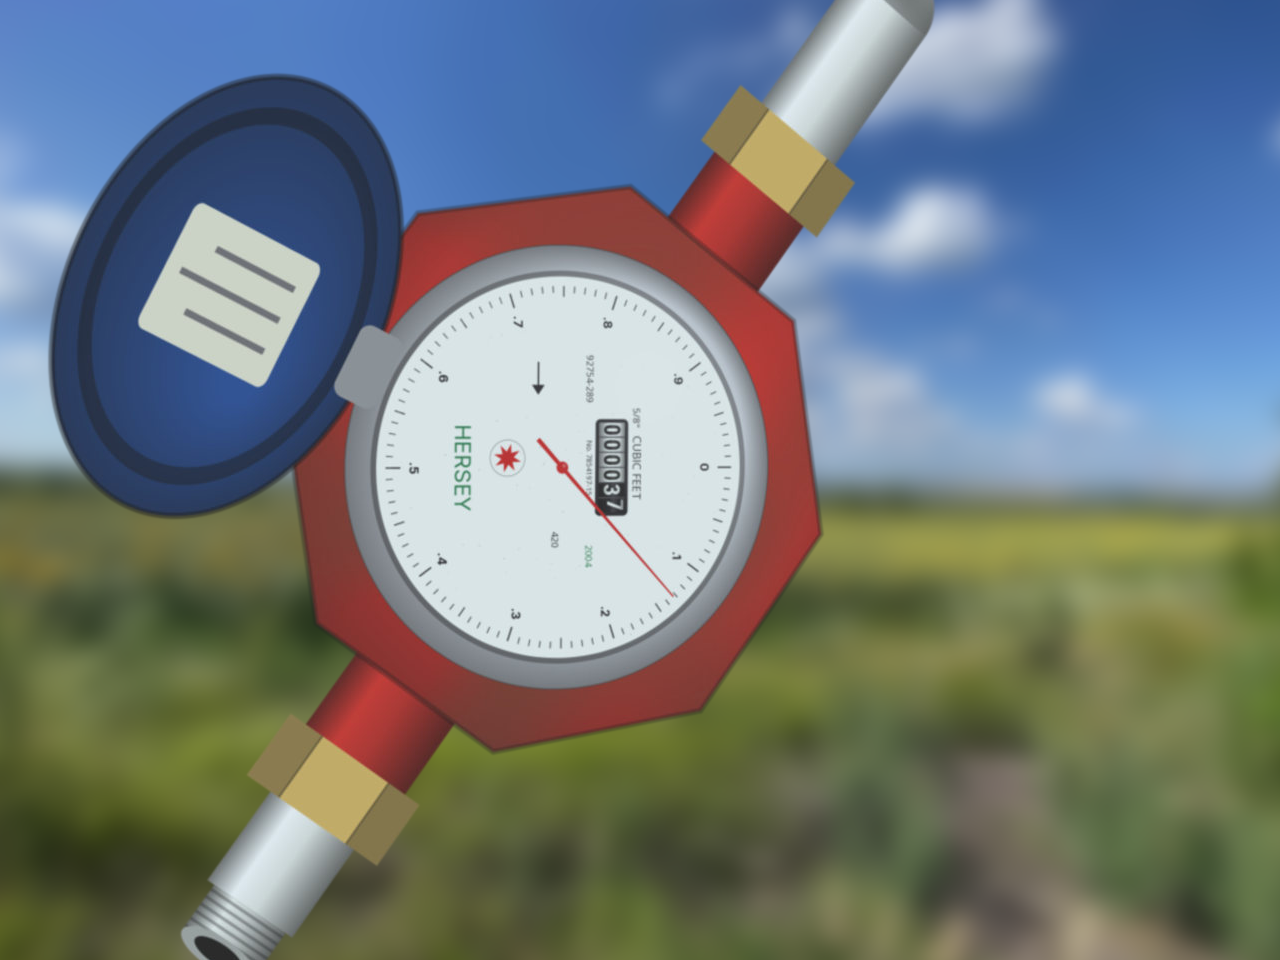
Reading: 37.13 ft³
